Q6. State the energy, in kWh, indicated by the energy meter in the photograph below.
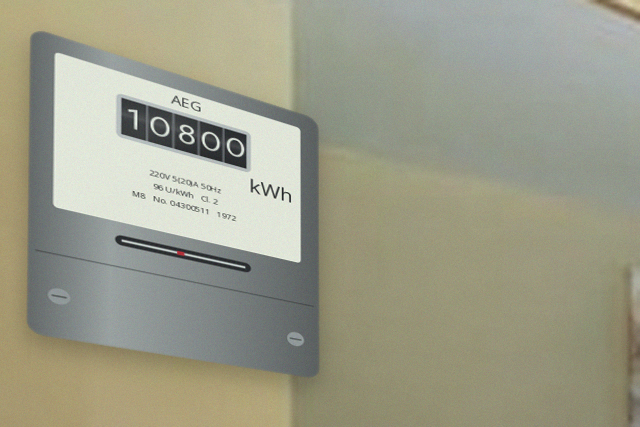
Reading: 10800 kWh
